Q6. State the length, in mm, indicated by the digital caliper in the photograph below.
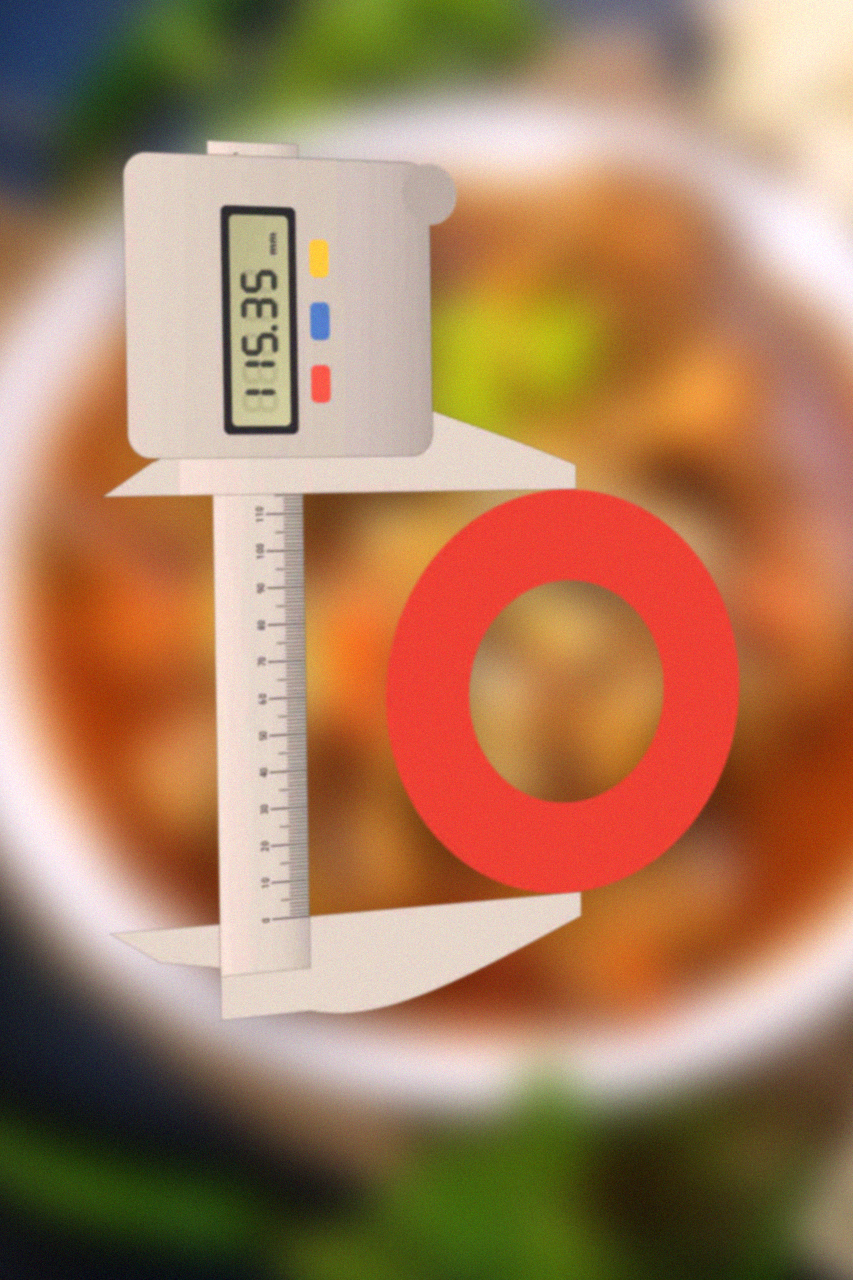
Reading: 115.35 mm
